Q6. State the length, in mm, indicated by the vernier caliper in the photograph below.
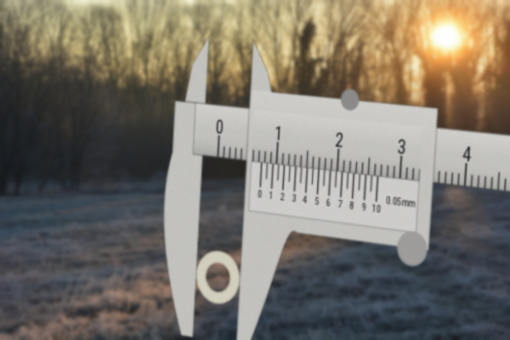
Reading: 7.5 mm
